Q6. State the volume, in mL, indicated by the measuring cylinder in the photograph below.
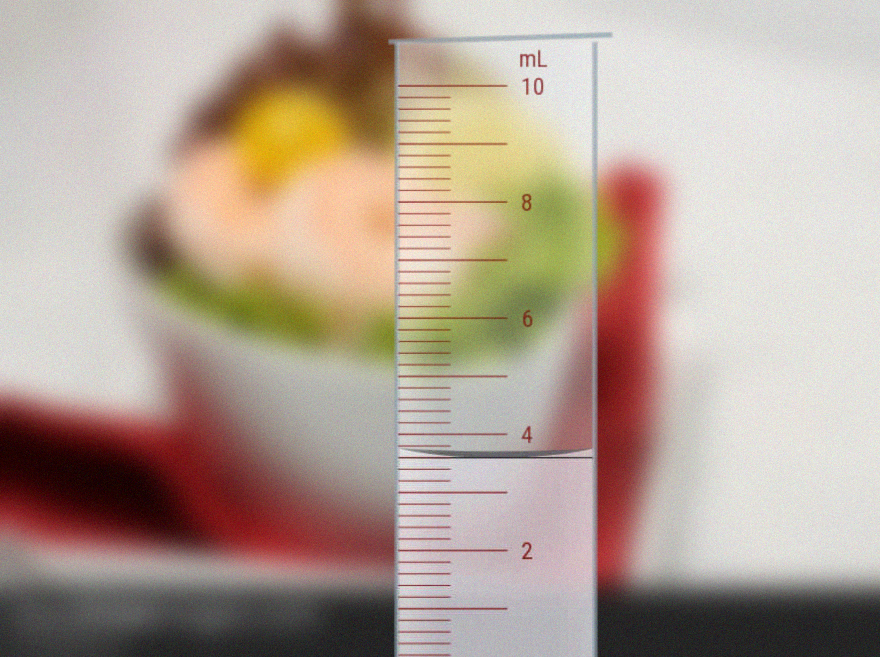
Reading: 3.6 mL
